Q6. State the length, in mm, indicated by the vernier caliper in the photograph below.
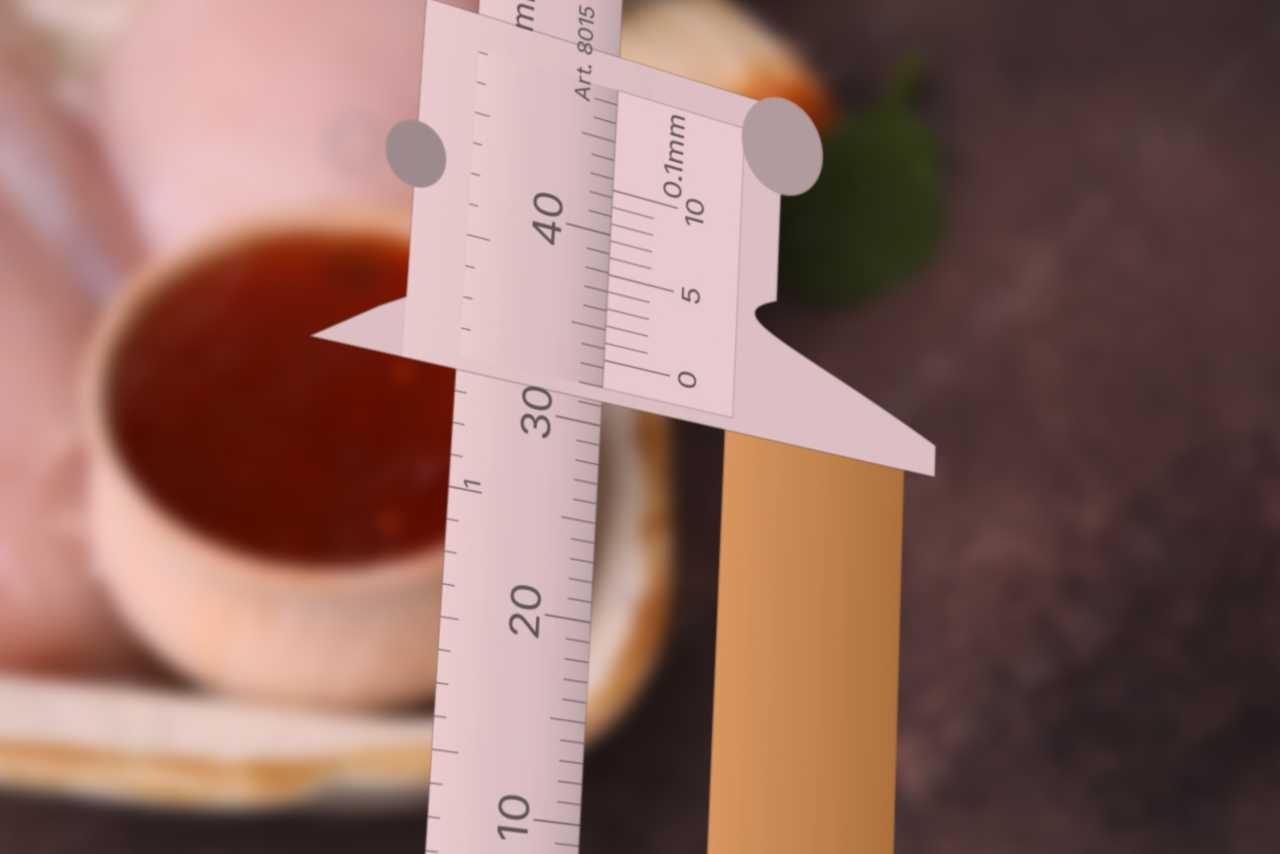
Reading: 33.4 mm
